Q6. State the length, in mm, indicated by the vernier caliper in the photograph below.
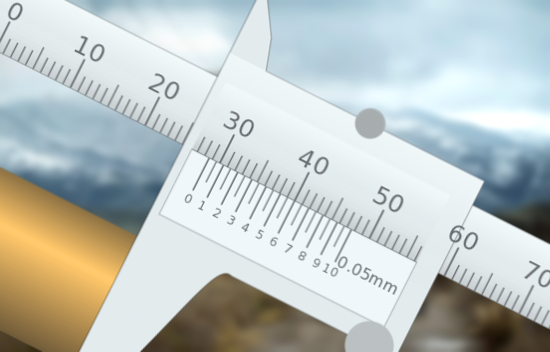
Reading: 28.6 mm
